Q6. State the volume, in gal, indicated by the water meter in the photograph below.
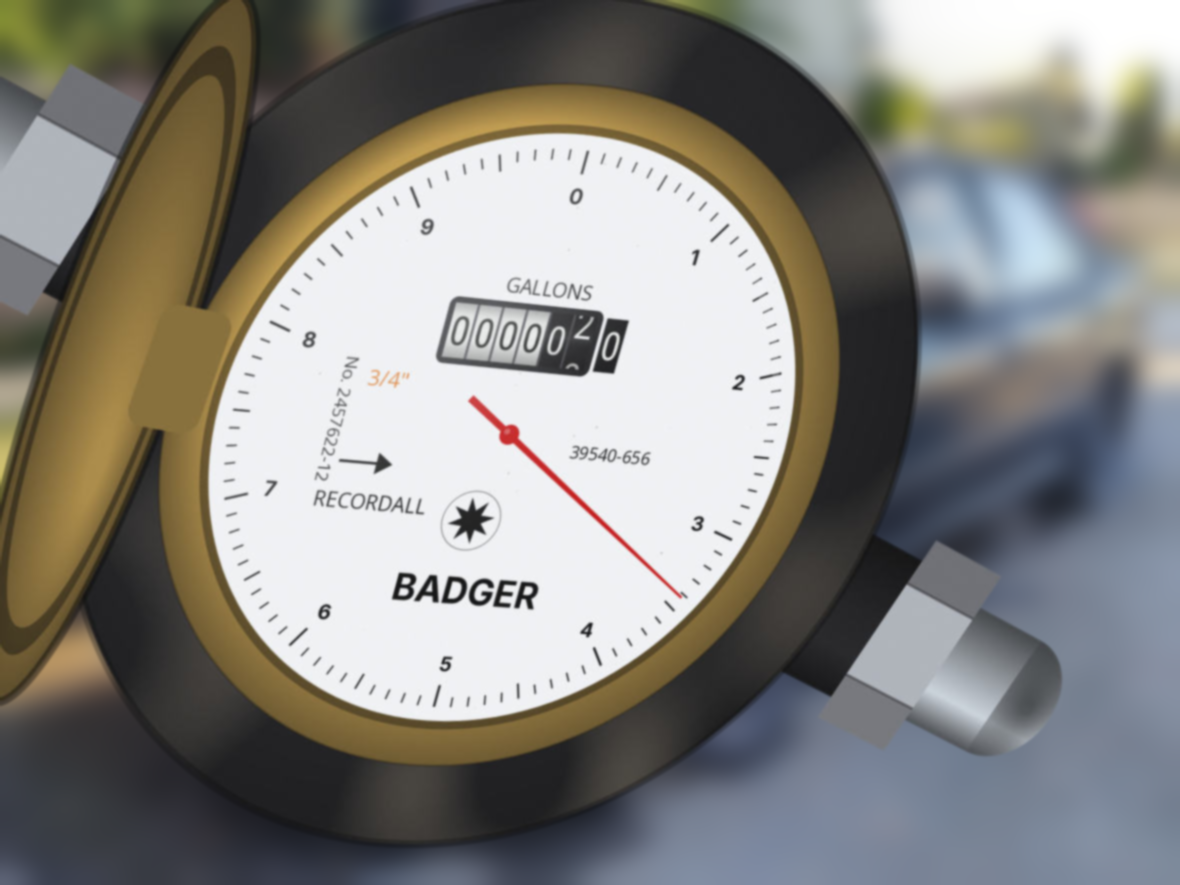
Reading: 23.4 gal
